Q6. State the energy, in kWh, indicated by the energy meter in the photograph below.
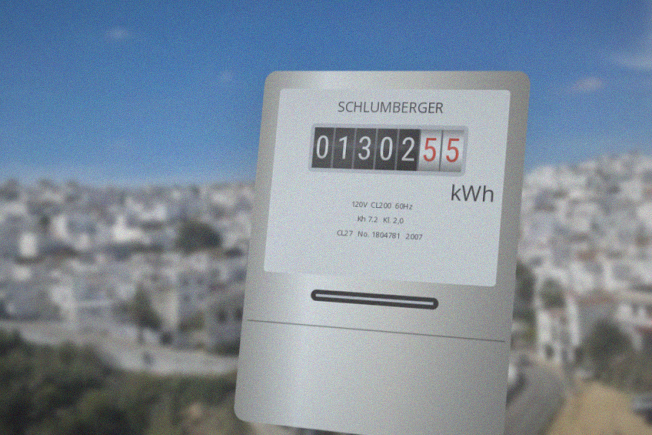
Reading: 1302.55 kWh
